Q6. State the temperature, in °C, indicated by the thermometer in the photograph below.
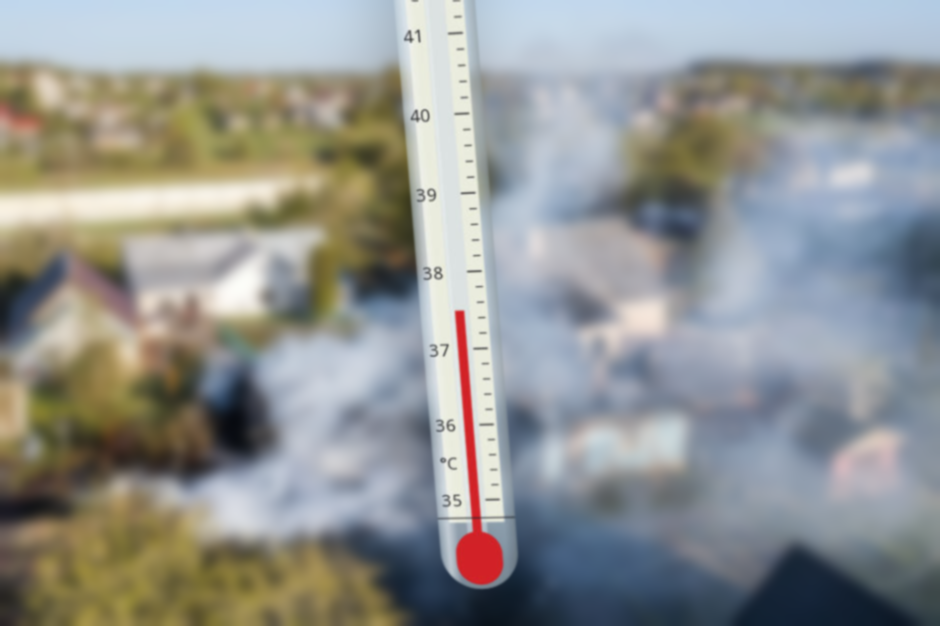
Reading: 37.5 °C
